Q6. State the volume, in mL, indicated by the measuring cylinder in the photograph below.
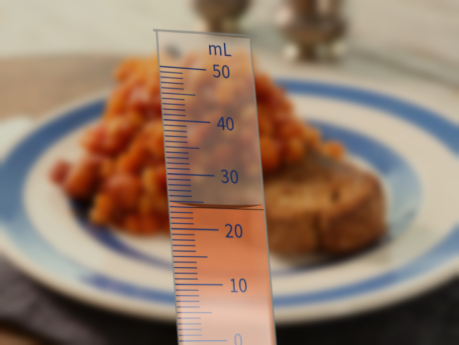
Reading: 24 mL
